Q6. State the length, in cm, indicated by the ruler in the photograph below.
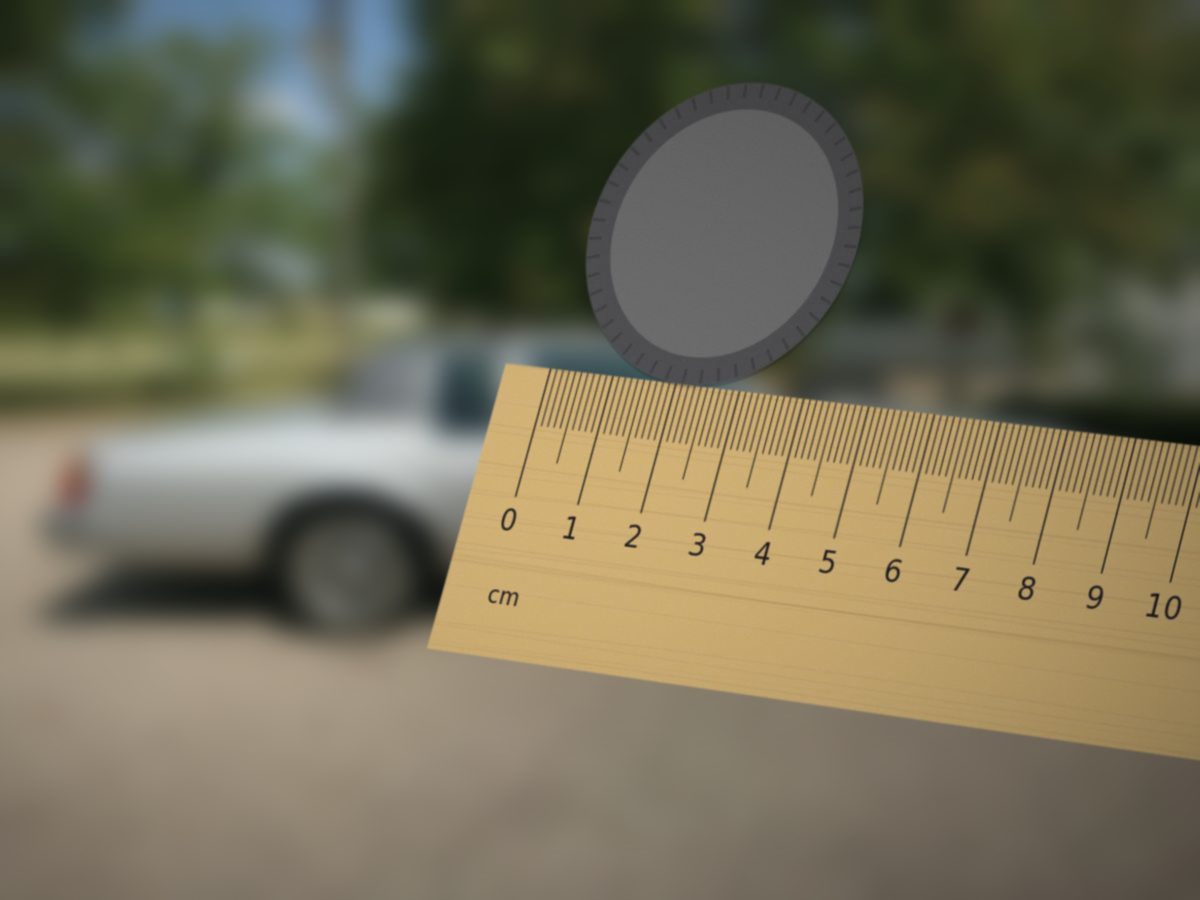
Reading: 4.2 cm
